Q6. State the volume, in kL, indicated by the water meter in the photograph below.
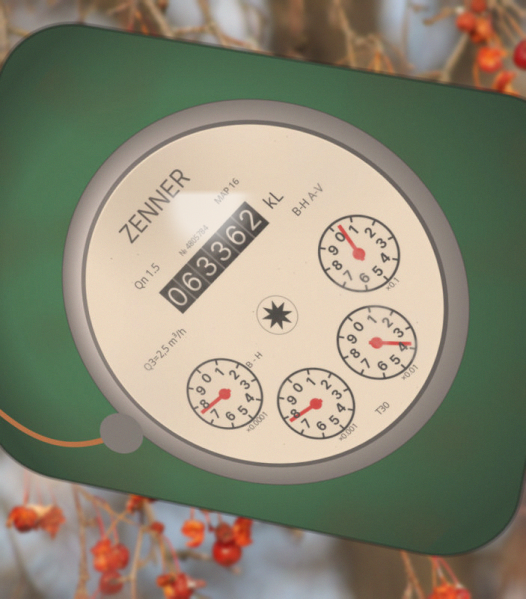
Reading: 63362.0377 kL
